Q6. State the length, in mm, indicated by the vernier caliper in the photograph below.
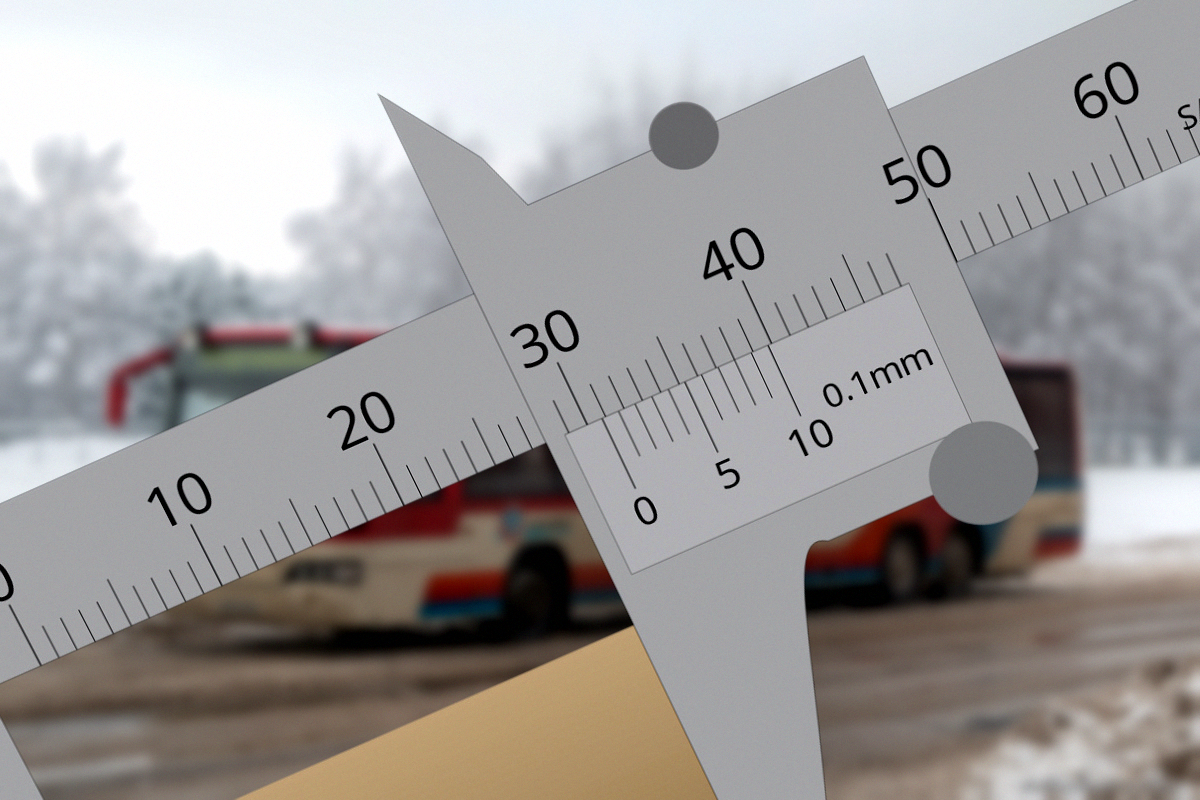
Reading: 30.8 mm
